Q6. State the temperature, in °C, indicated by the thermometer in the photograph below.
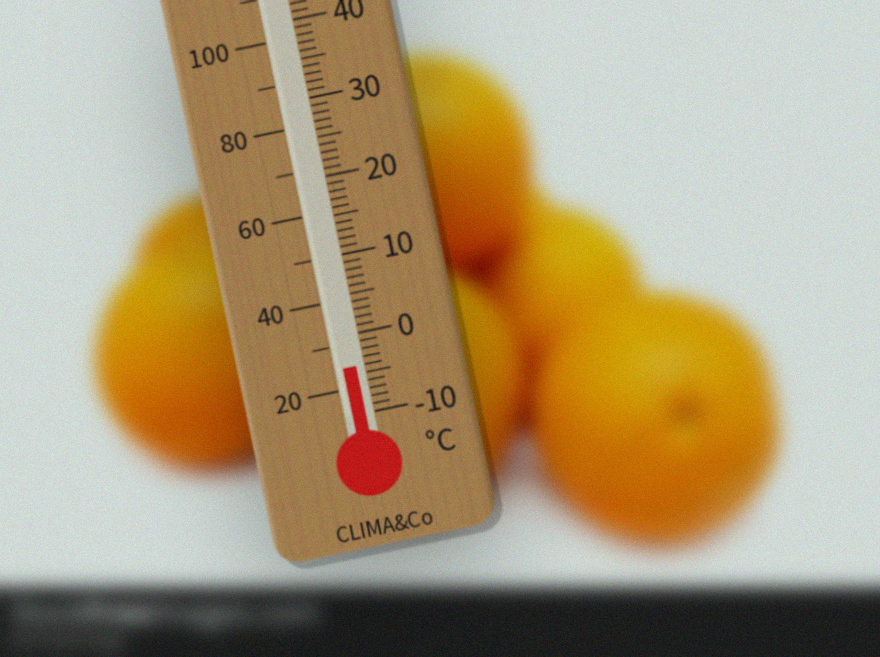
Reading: -4 °C
